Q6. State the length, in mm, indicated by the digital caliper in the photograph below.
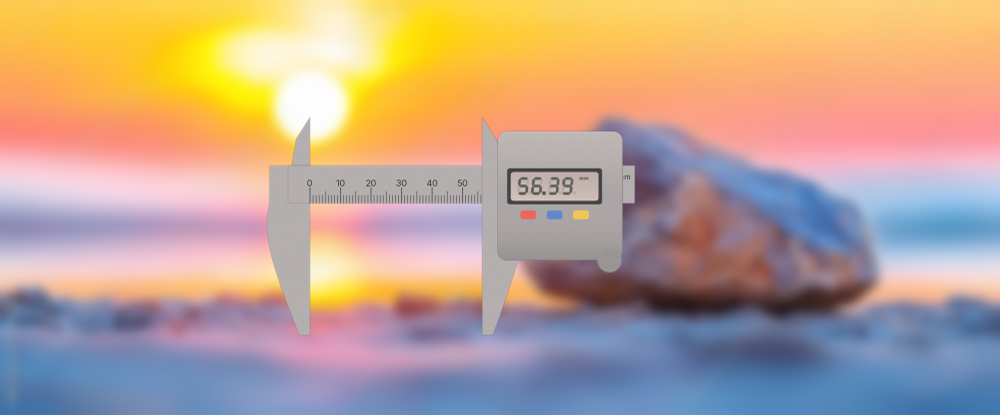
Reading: 56.39 mm
